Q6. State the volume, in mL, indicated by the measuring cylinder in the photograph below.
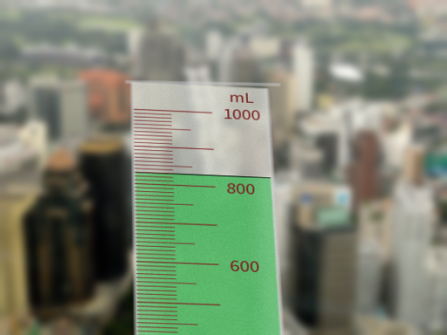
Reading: 830 mL
